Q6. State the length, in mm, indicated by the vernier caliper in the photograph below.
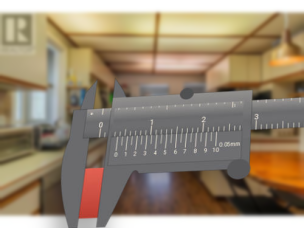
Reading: 3.6 mm
